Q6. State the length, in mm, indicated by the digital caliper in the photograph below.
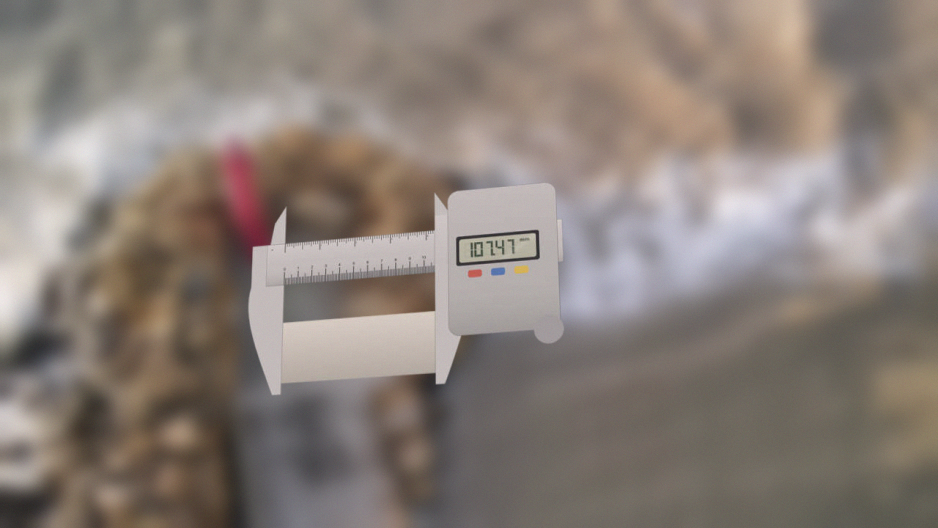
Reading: 107.47 mm
